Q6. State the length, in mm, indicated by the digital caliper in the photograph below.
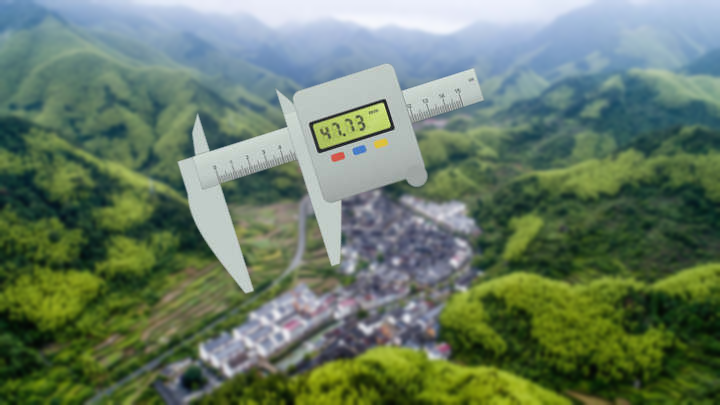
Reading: 47.73 mm
